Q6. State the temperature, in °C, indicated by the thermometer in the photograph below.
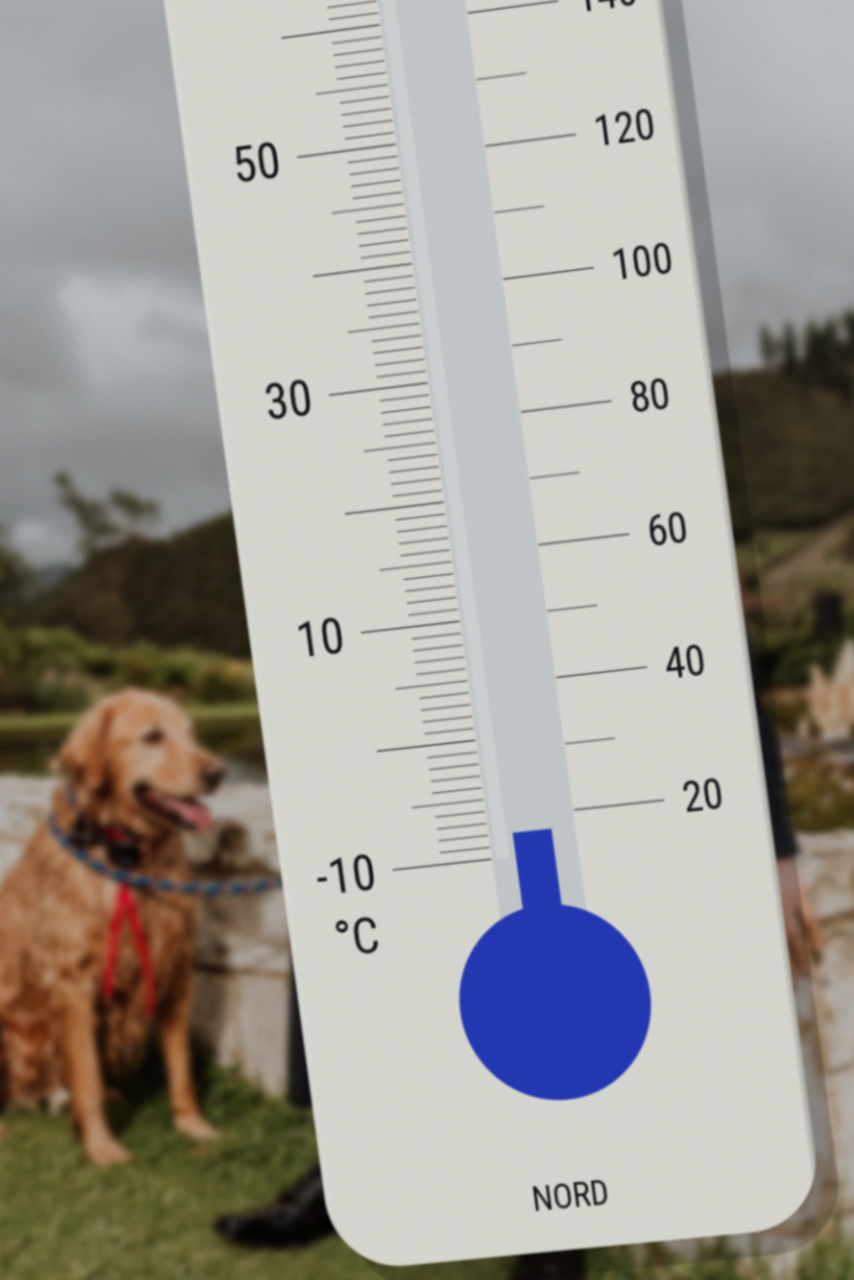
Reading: -8 °C
